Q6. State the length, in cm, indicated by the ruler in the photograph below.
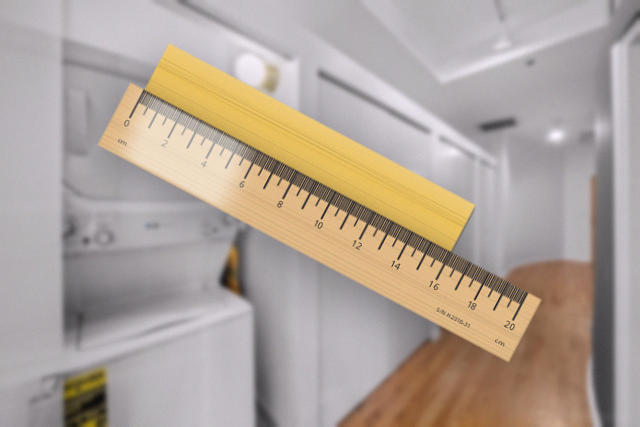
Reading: 16 cm
